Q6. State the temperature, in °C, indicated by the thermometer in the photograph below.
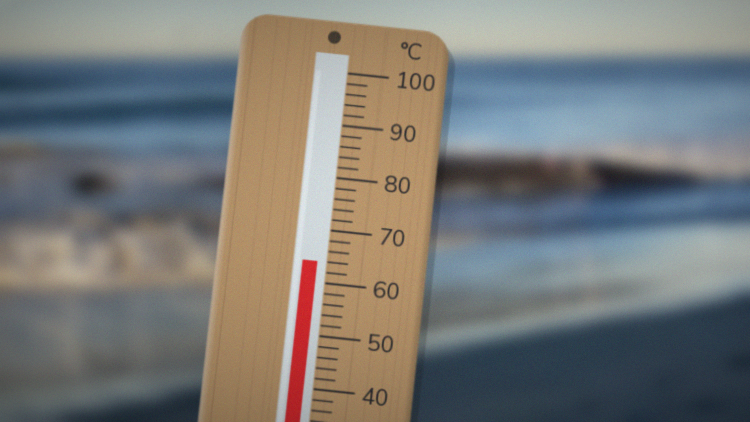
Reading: 64 °C
